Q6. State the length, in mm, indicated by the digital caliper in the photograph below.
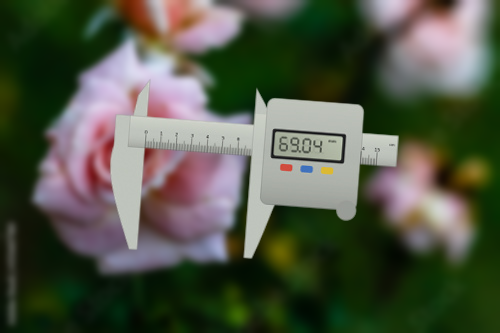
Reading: 69.04 mm
